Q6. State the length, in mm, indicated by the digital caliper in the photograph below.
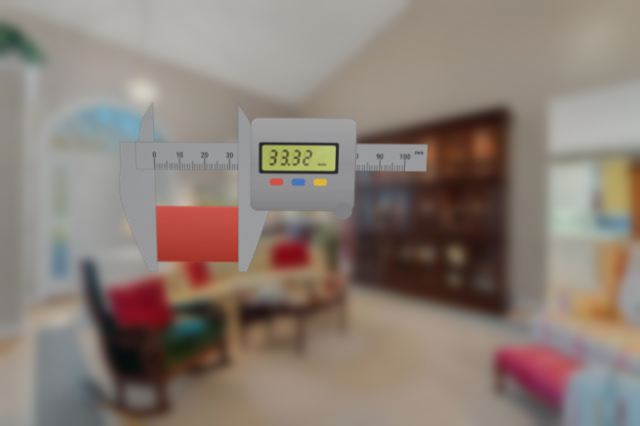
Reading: 33.32 mm
